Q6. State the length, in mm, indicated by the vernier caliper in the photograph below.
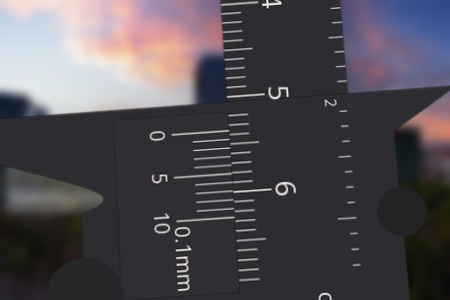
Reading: 53.6 mm
